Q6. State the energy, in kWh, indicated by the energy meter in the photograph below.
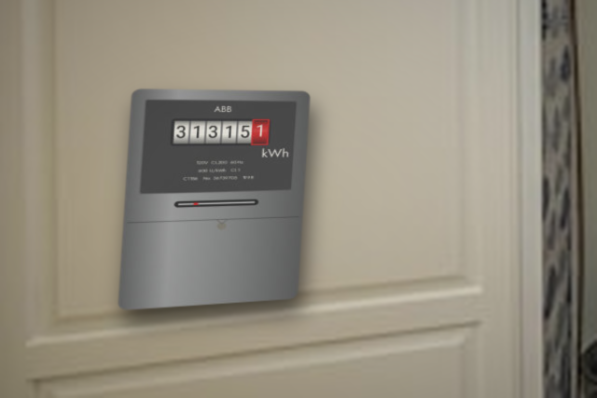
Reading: 31315.1 kWh
